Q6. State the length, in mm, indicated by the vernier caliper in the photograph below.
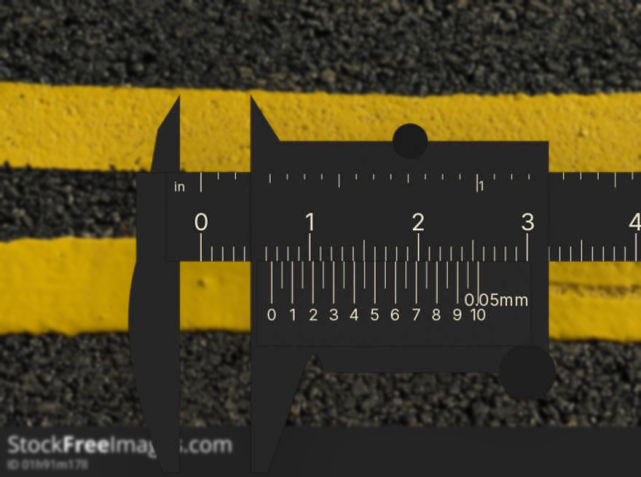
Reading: 6.5 mm
